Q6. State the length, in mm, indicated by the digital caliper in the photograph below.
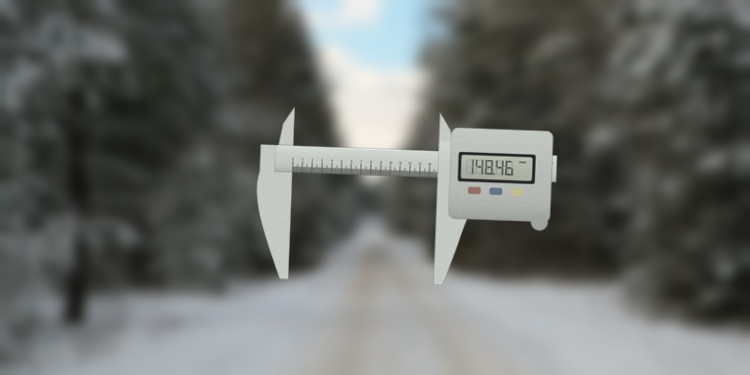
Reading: 148.46 mm
